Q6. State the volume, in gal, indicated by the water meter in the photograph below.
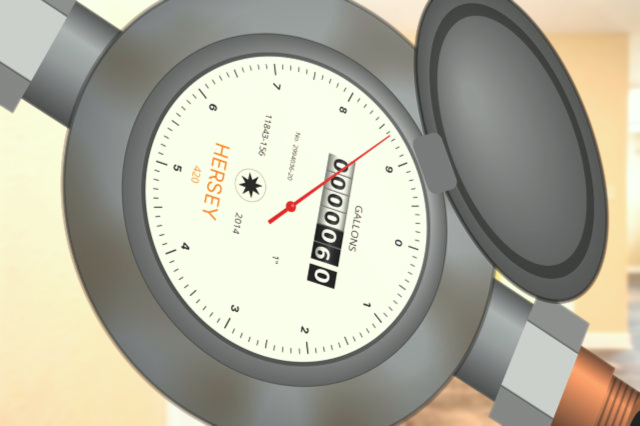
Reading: 58.6 gal
